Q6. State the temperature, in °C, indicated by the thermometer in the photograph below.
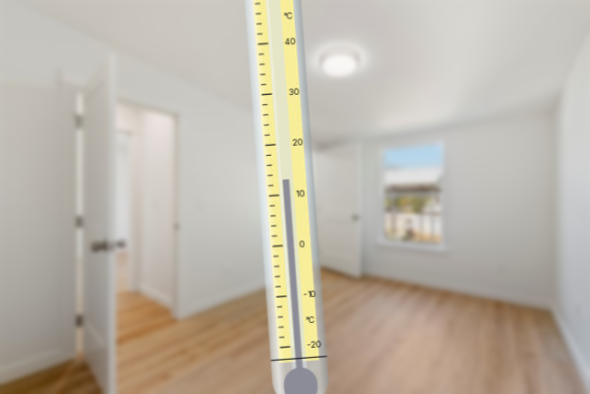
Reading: 13 °C
